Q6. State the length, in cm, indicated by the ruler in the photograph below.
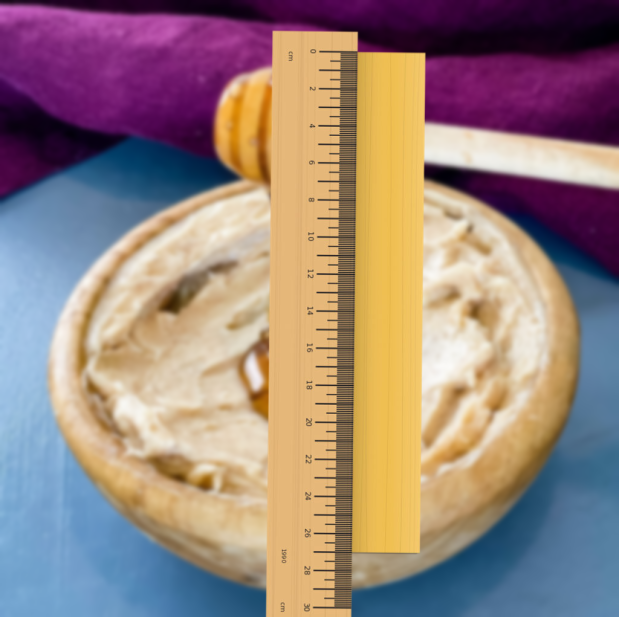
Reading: 27 cm
